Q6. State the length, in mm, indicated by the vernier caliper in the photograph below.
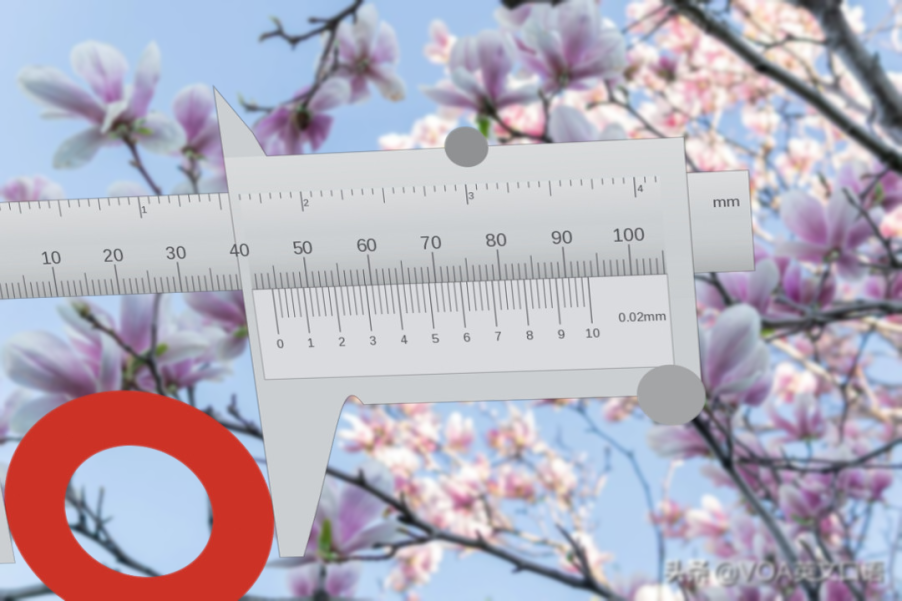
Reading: 44.4 mm
